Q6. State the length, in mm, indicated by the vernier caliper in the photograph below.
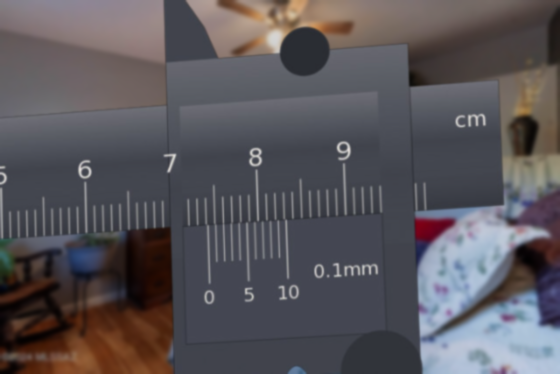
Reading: 74.2 mm
